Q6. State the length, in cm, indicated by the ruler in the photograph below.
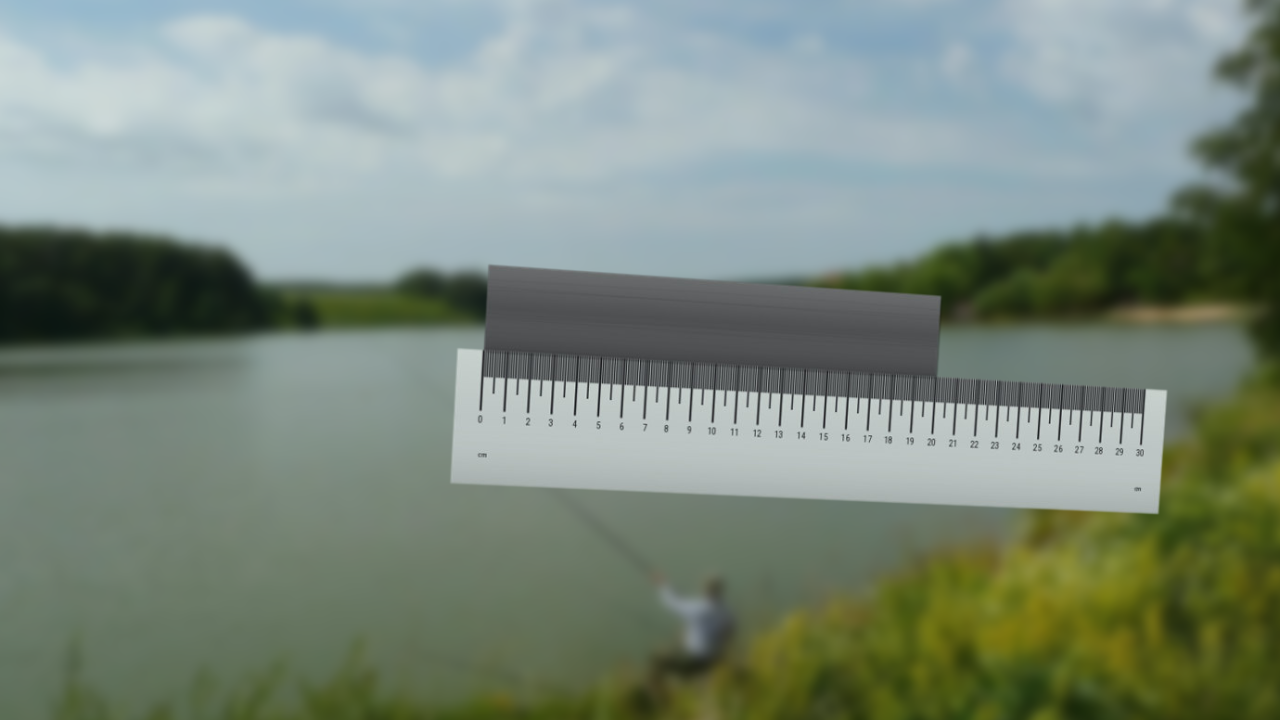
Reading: 20 cm
